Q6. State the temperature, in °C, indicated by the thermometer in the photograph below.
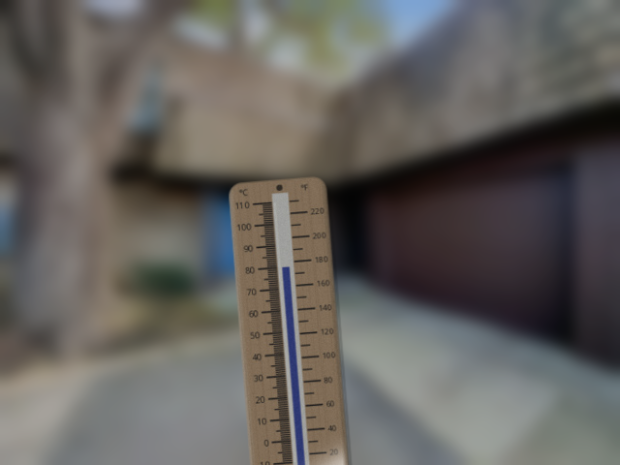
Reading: 80 °C
